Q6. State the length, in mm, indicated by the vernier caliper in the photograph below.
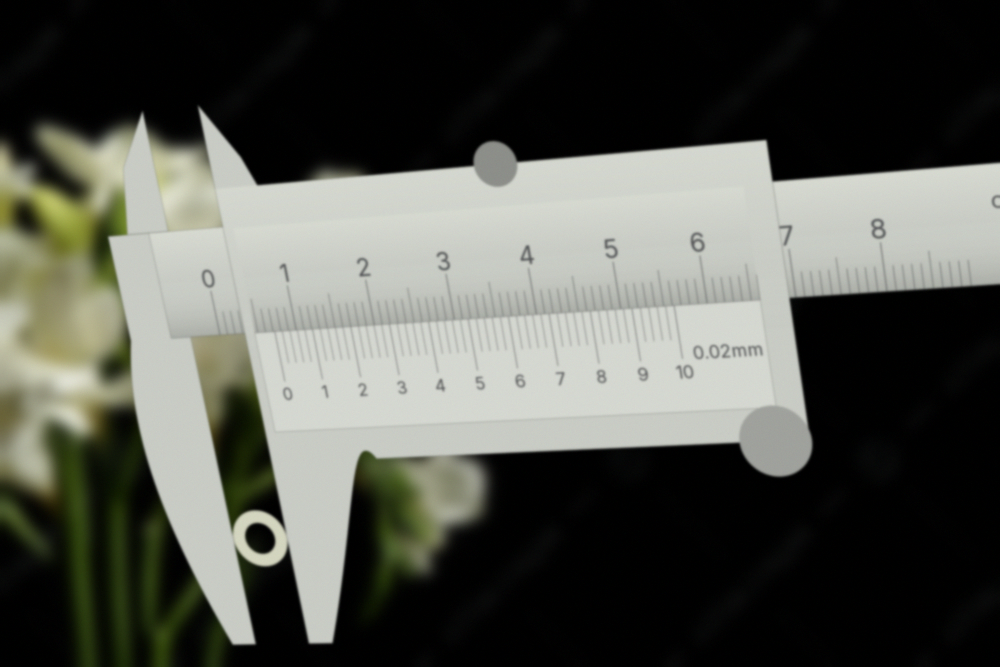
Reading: 7.2 mm
